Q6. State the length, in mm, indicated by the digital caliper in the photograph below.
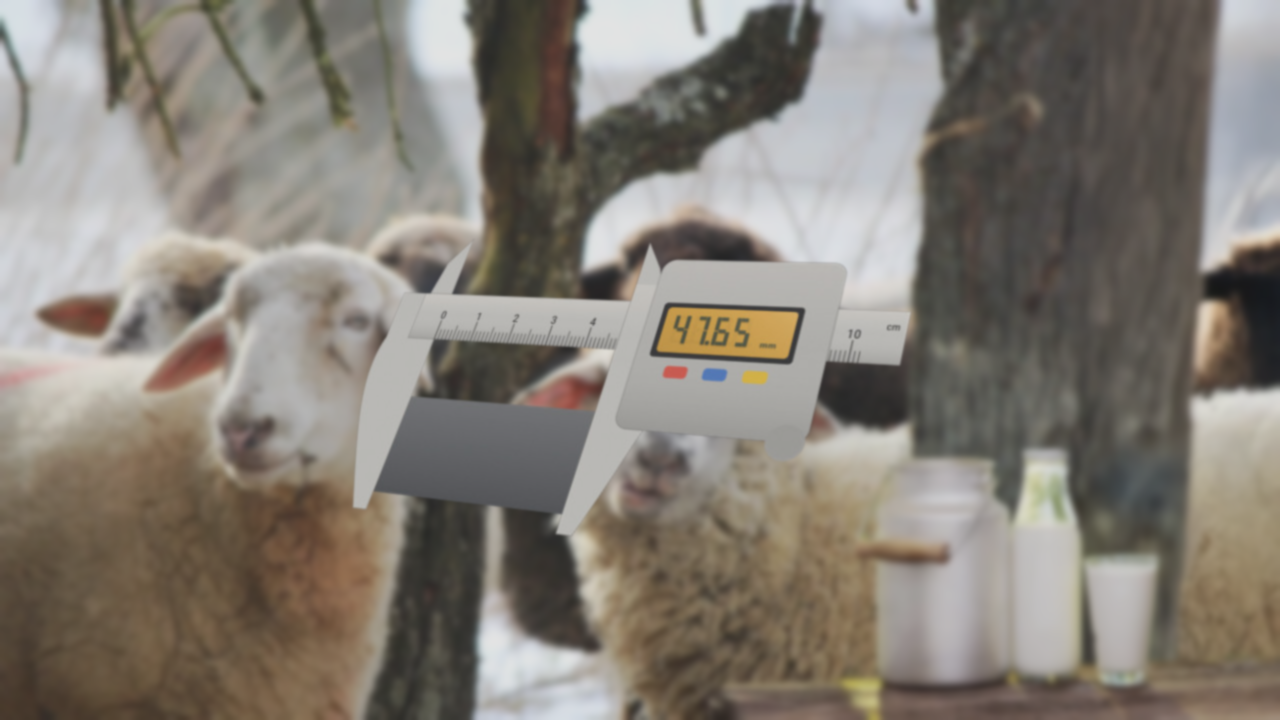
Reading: 47.65 mm
